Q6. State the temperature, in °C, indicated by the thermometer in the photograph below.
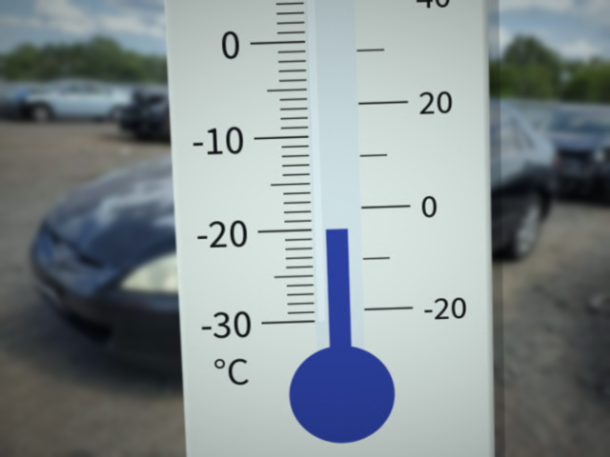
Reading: -20 °C
